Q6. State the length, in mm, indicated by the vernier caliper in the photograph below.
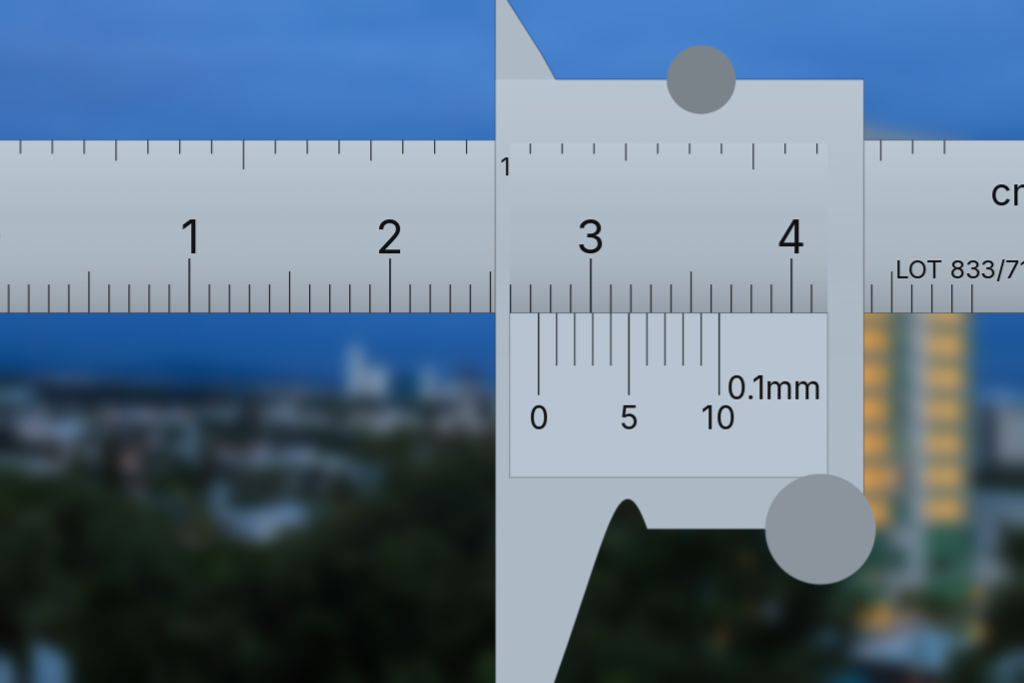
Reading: 27.4 mm
